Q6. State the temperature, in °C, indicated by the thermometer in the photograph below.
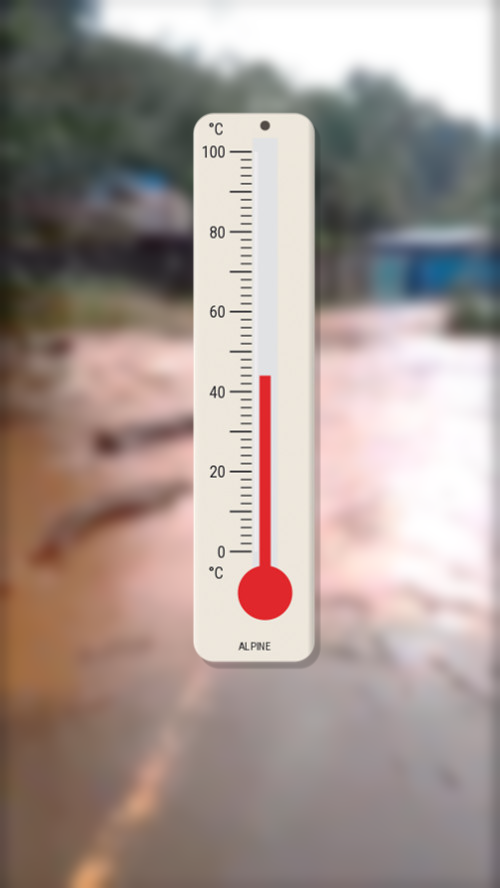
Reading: 44 °C
